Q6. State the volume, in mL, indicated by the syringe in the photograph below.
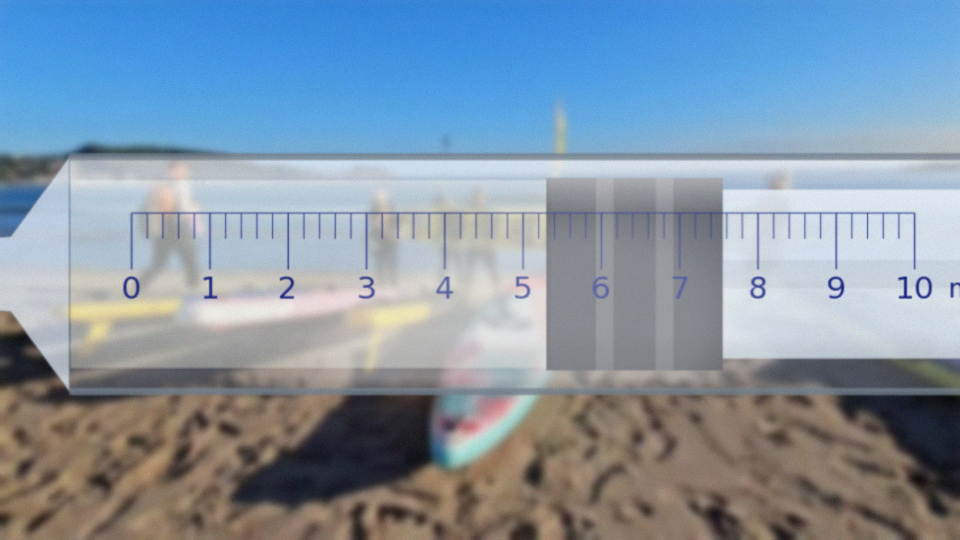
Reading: 5.3 mL
